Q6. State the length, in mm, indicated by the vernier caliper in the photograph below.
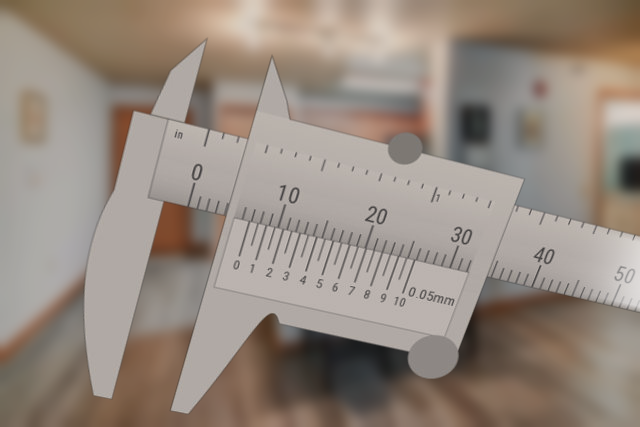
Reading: 6.8 mm
